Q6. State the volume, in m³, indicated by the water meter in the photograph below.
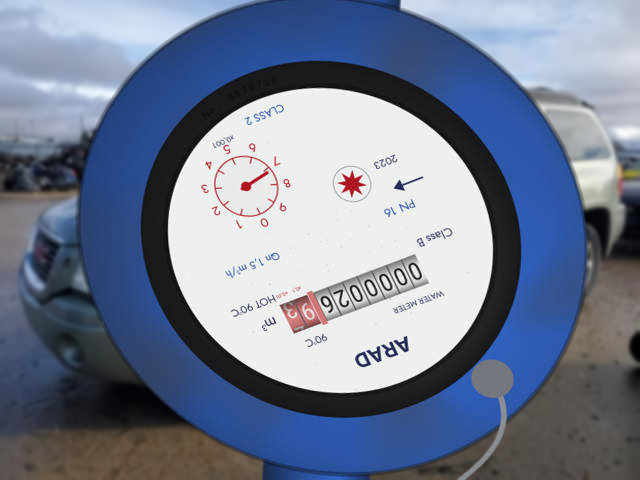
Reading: 26.927 m³
